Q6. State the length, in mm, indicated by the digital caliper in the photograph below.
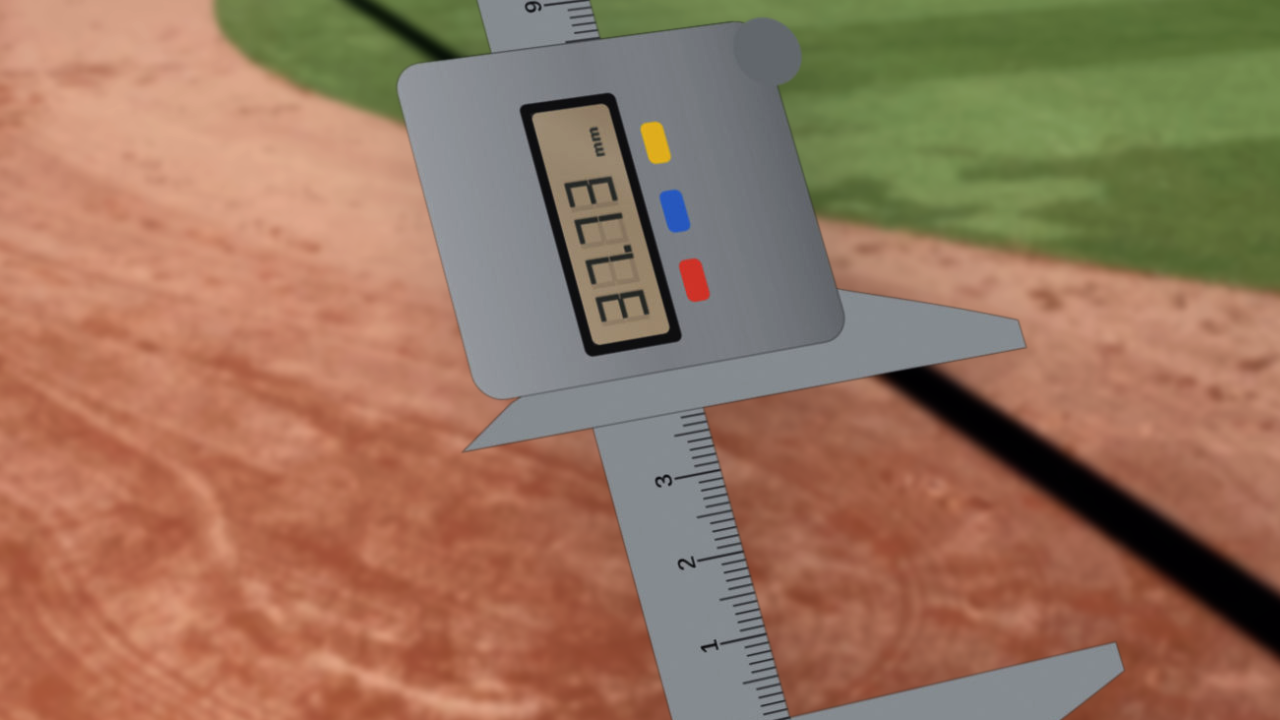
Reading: 37.73 mm
